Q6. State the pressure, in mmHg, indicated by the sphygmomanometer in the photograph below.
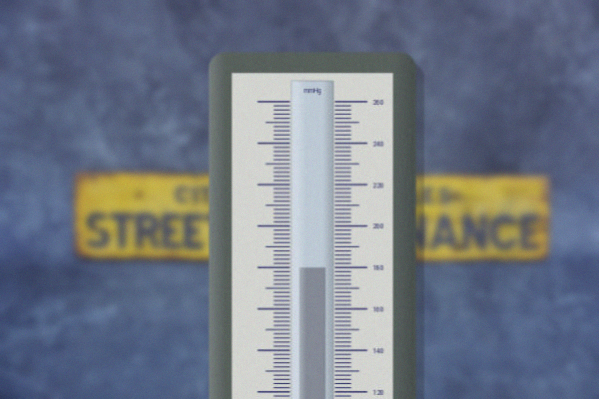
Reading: 180 mmHg
